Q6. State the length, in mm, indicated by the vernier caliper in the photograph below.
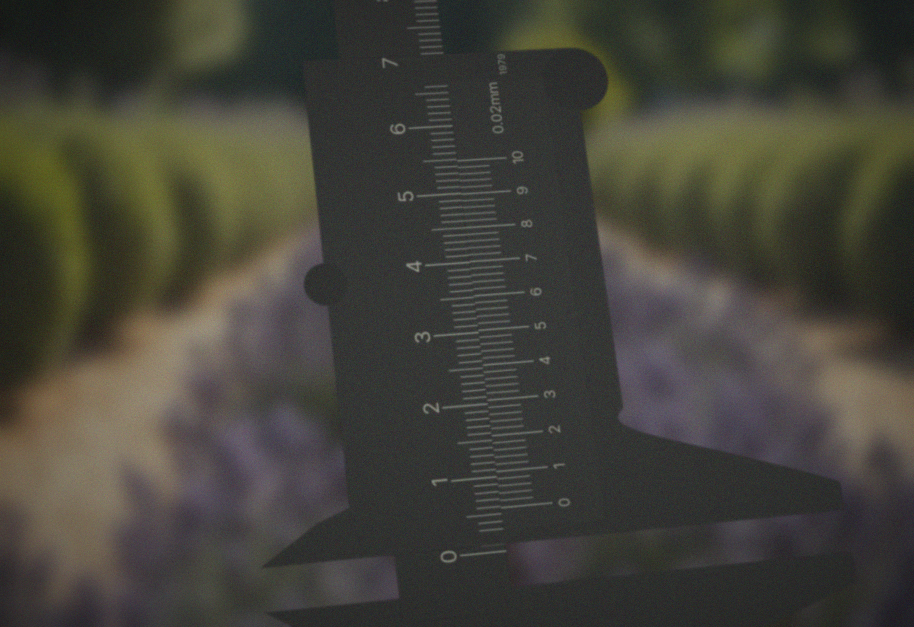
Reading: 5.8 mm
